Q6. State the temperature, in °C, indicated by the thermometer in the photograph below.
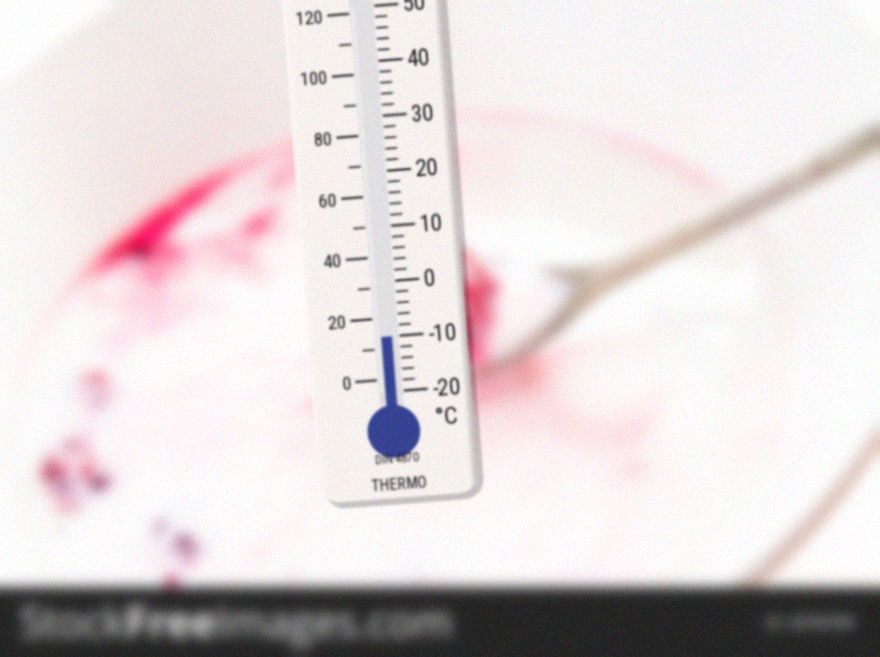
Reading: -10 °C
